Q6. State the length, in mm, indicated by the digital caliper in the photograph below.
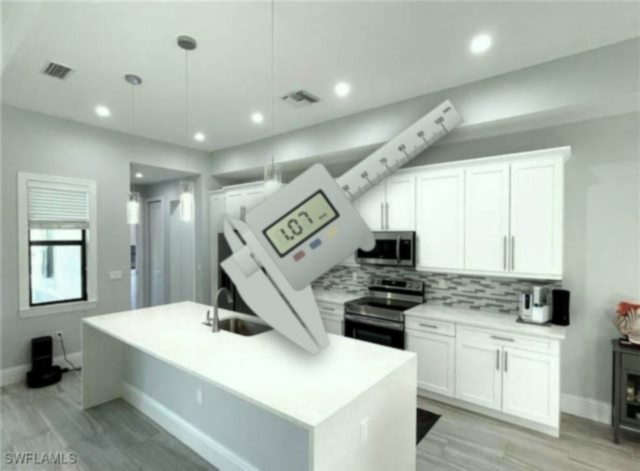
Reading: 1.07 mm
